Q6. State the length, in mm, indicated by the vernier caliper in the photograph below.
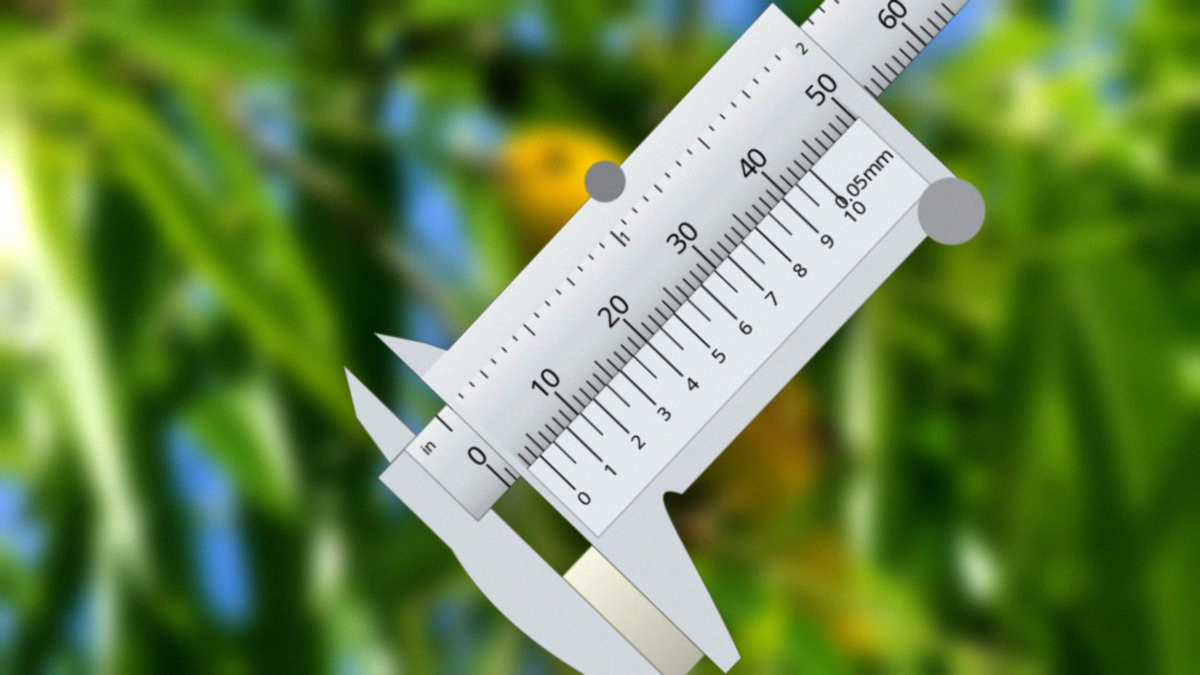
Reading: 4.4 mm
